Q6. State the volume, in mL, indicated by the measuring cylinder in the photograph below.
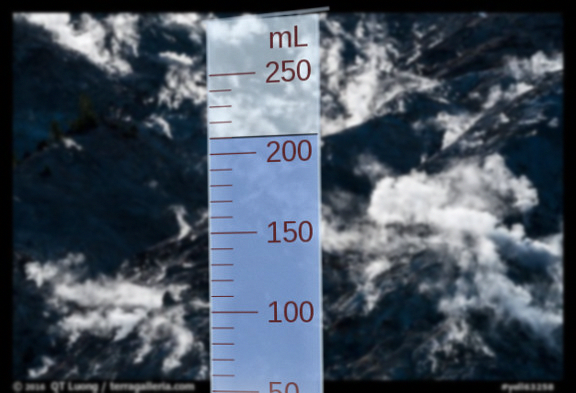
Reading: 210 mL
